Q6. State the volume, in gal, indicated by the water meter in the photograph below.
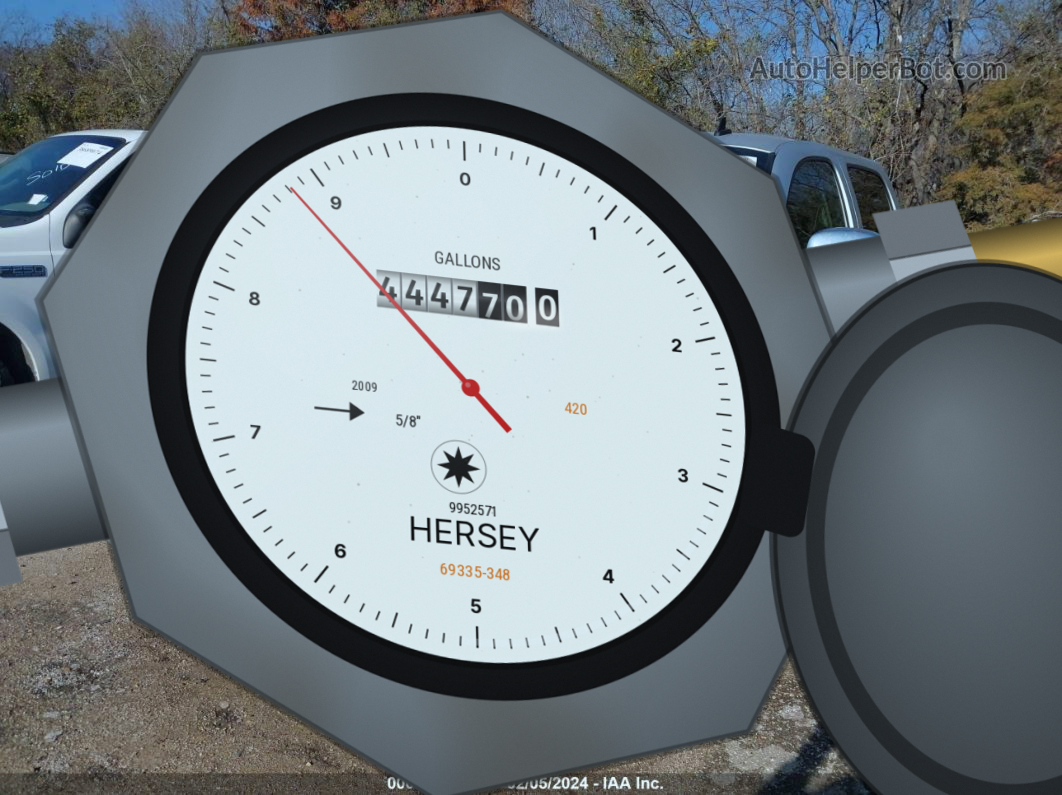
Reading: 4447698.8 gal
